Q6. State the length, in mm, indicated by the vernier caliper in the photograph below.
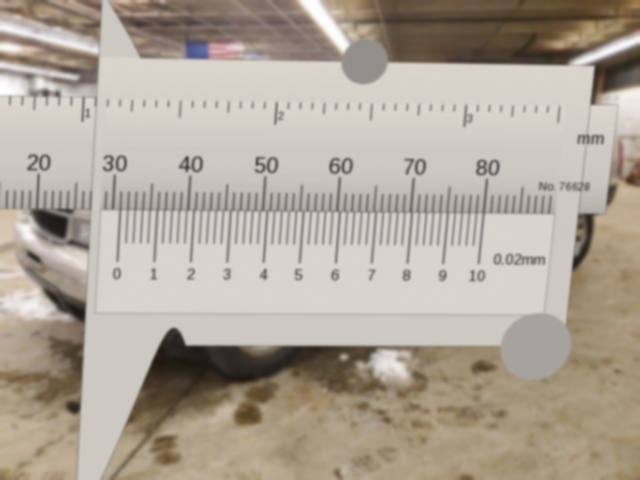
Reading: 31.0 mm
